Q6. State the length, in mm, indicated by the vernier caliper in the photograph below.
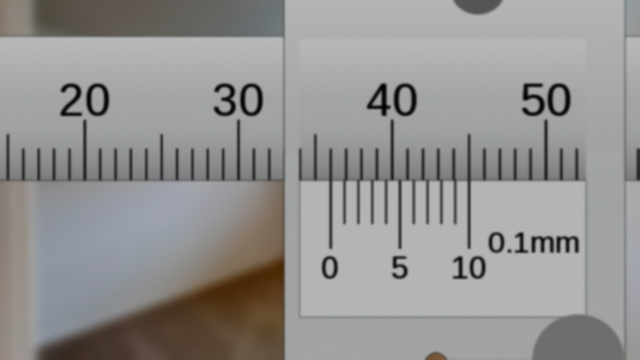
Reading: 36.0 mm
